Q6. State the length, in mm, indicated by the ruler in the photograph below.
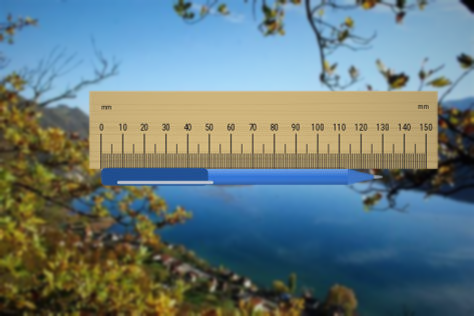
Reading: 130 mm
